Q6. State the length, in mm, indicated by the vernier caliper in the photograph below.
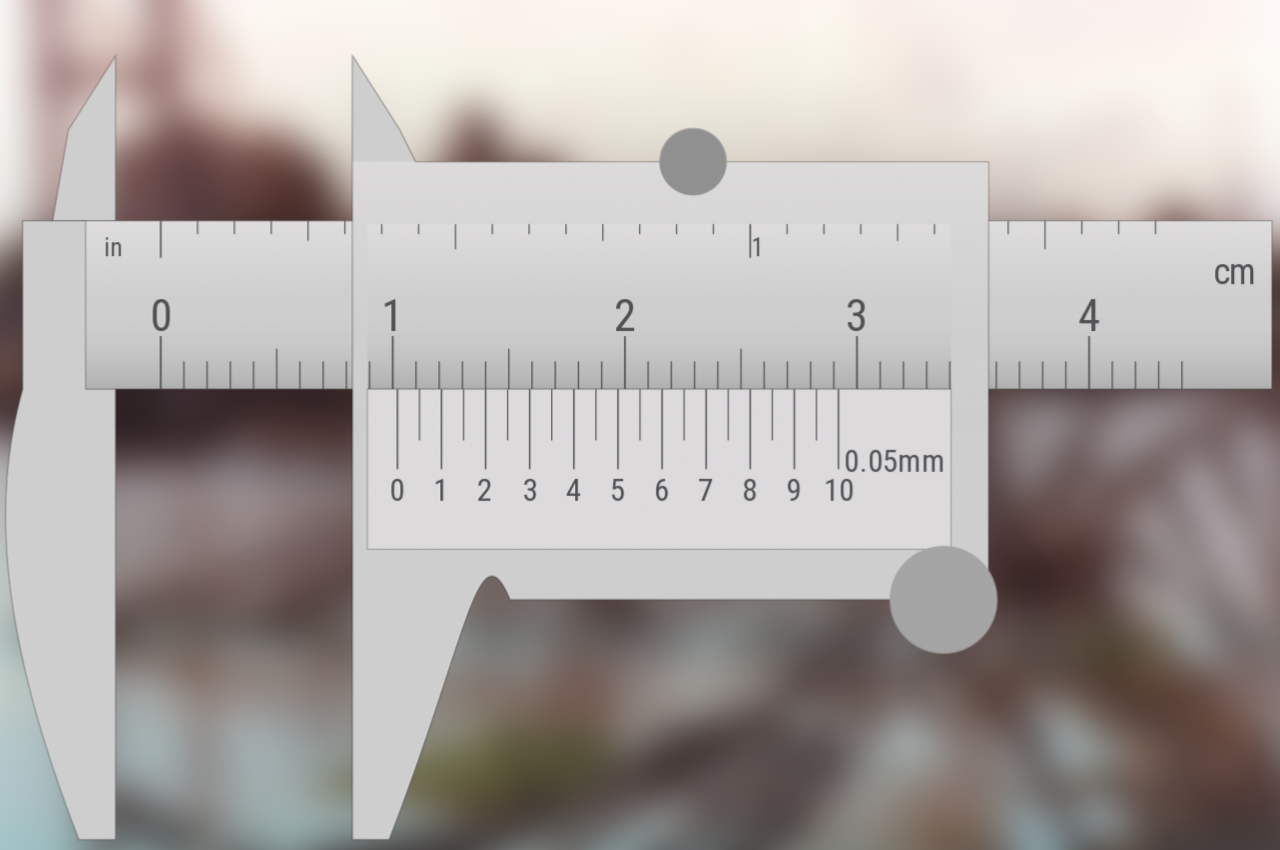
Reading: 10.2 mm
